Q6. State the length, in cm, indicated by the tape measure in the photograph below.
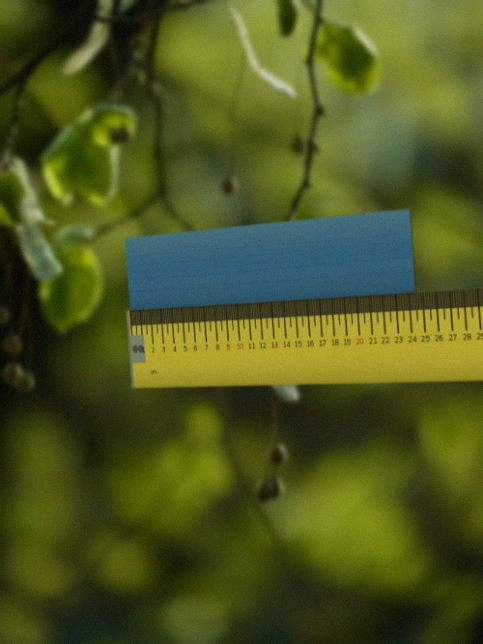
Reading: 24.5 cm
